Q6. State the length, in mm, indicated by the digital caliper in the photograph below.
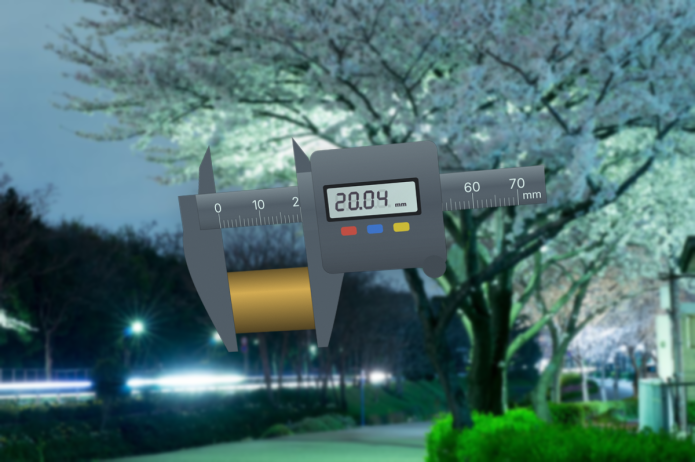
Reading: 20.04 mm
